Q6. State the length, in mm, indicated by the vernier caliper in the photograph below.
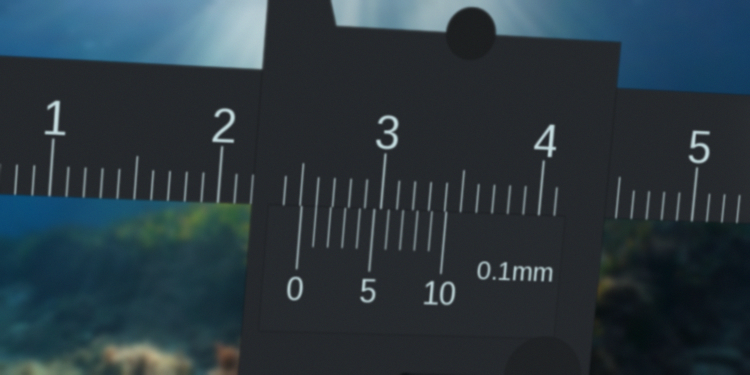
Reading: 25.1 mm
